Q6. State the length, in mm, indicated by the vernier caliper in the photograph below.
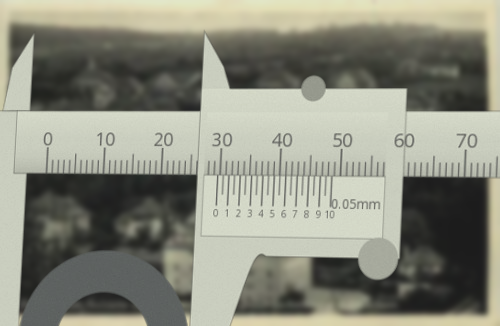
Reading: 29.6 mm
